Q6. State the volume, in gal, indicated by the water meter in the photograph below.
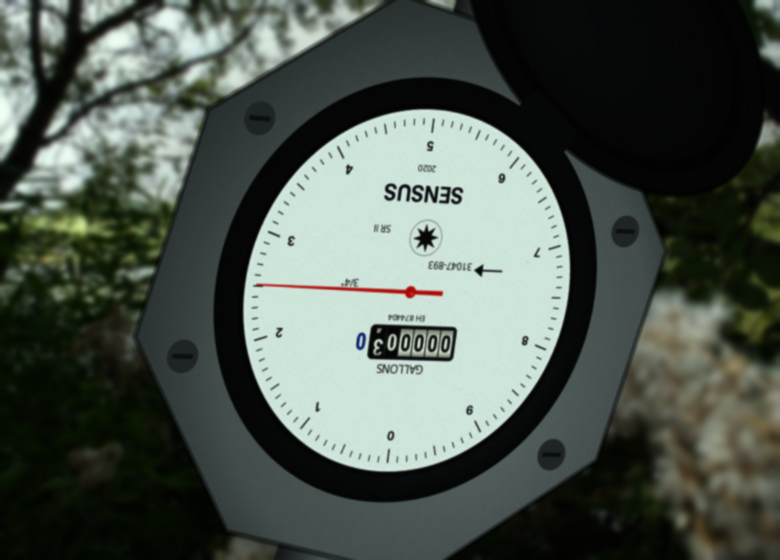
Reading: 32.5 gal
